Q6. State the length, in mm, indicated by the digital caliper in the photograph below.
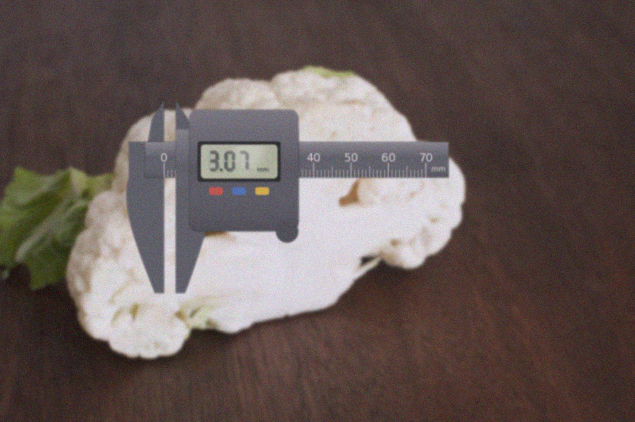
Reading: 3.07 mm
